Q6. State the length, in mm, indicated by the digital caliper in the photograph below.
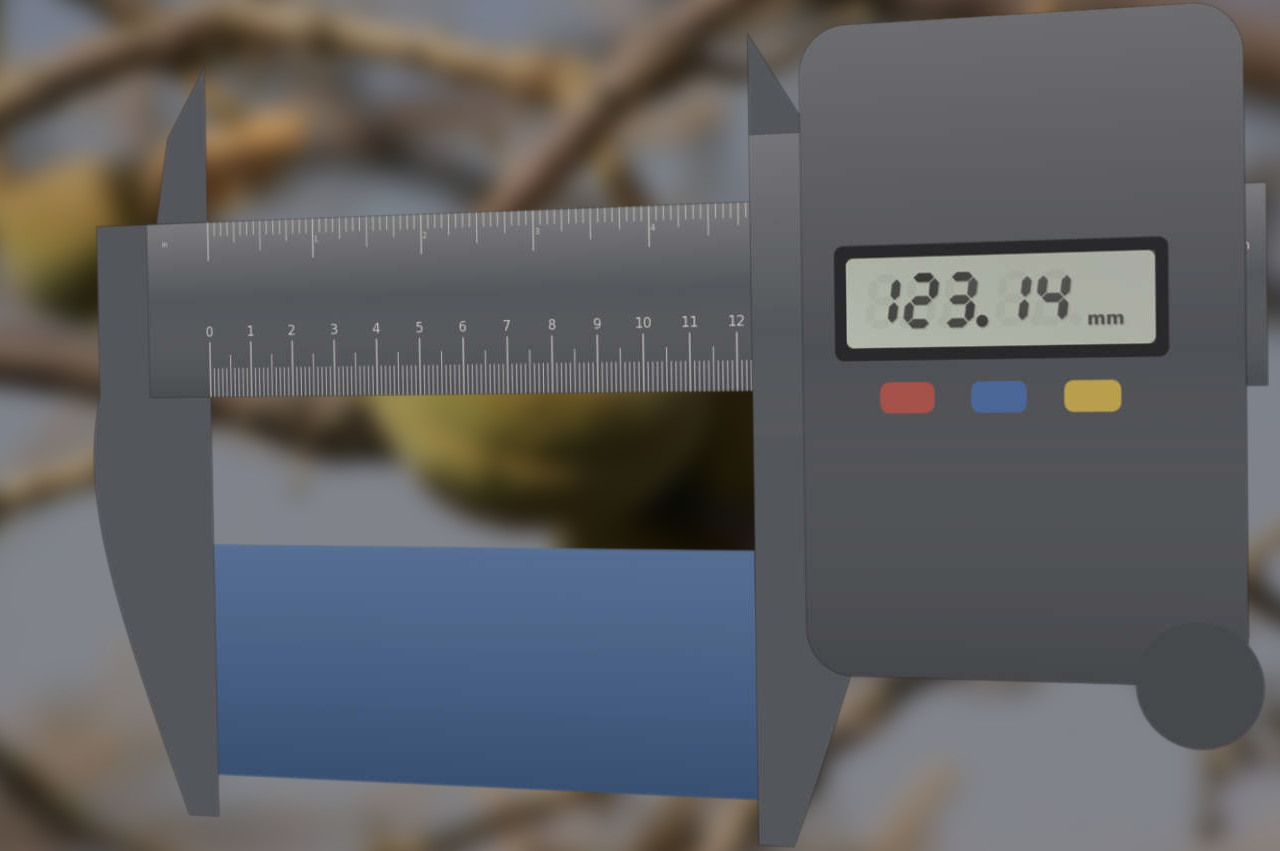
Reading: 123.14 mm
